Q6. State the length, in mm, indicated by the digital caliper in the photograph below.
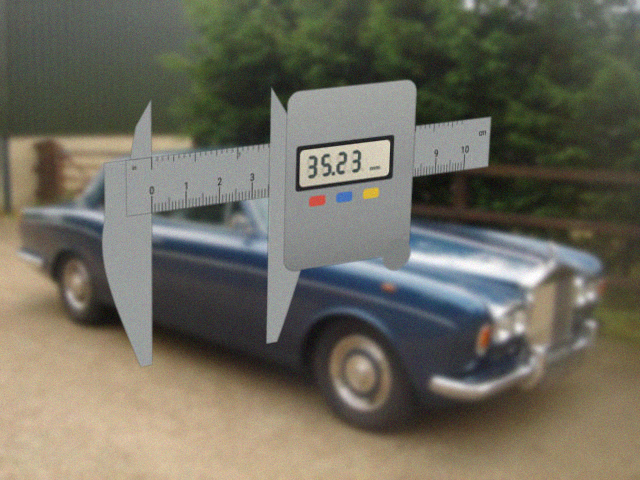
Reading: 35.23 mm
